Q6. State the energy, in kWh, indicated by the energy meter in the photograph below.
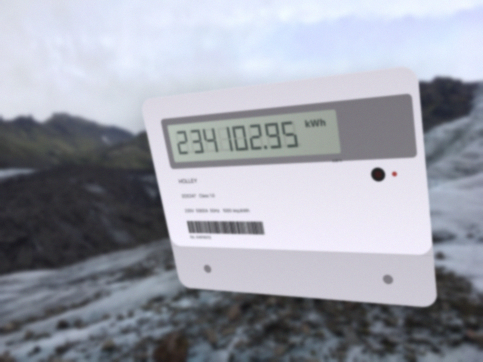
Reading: 234102.95 kWh
